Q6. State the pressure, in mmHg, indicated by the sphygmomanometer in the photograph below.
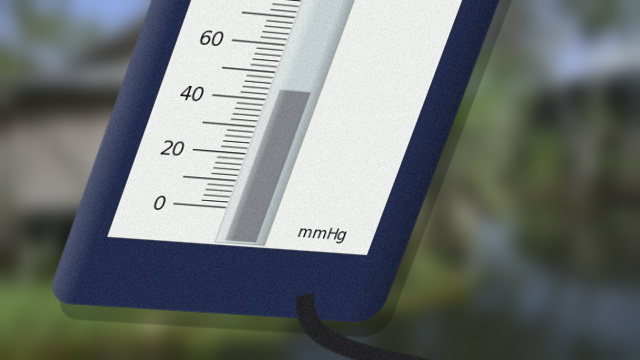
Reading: 44 mmHg
